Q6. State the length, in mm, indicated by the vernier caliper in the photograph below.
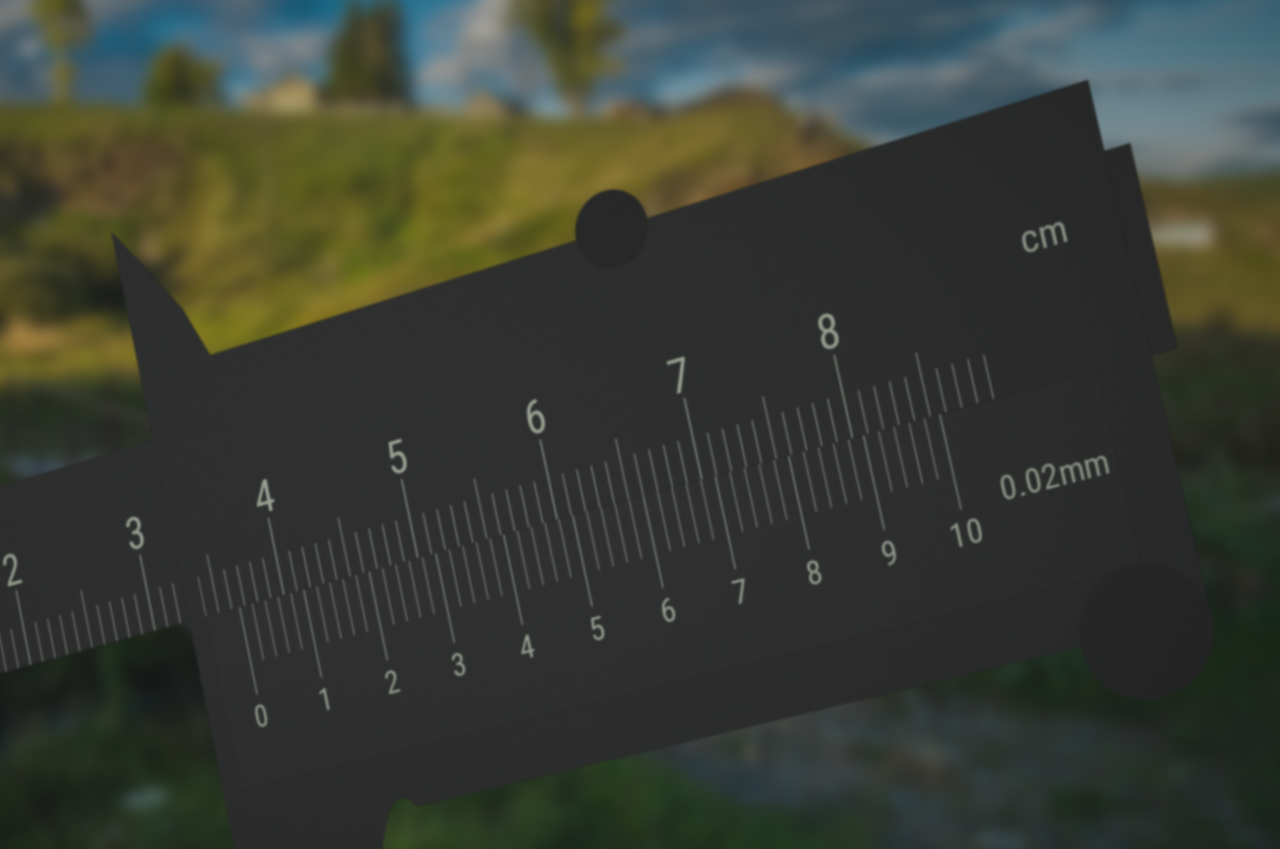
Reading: 36.6 mm
